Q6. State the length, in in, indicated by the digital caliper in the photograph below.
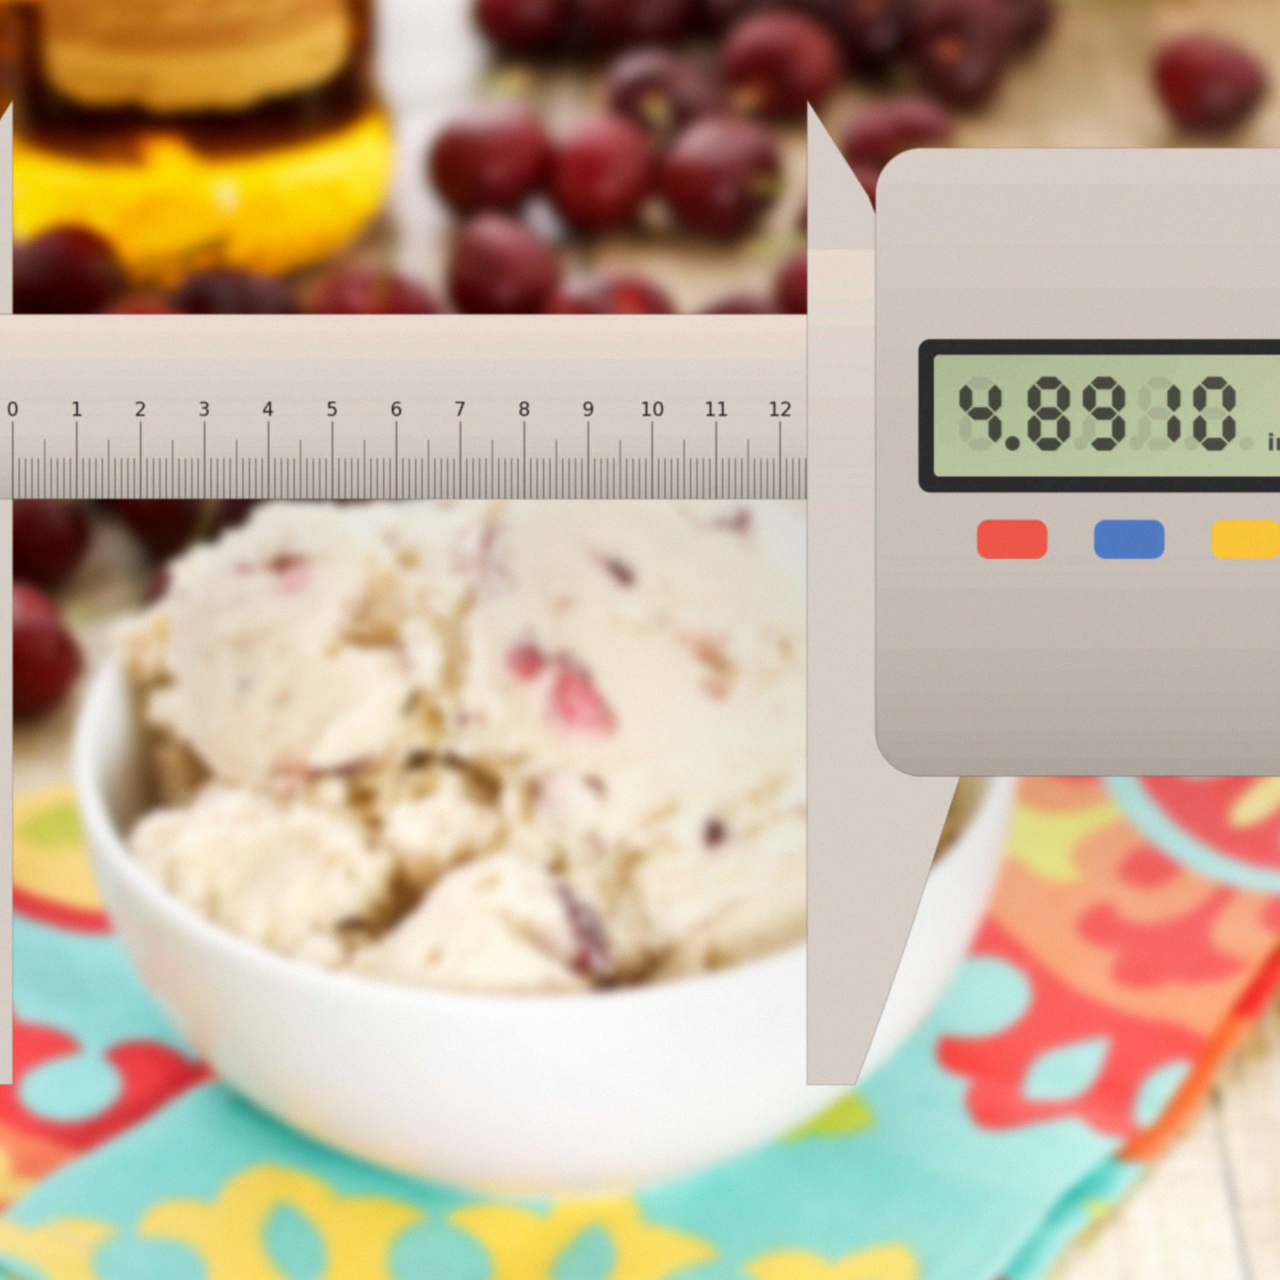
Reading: 4.8910 in
